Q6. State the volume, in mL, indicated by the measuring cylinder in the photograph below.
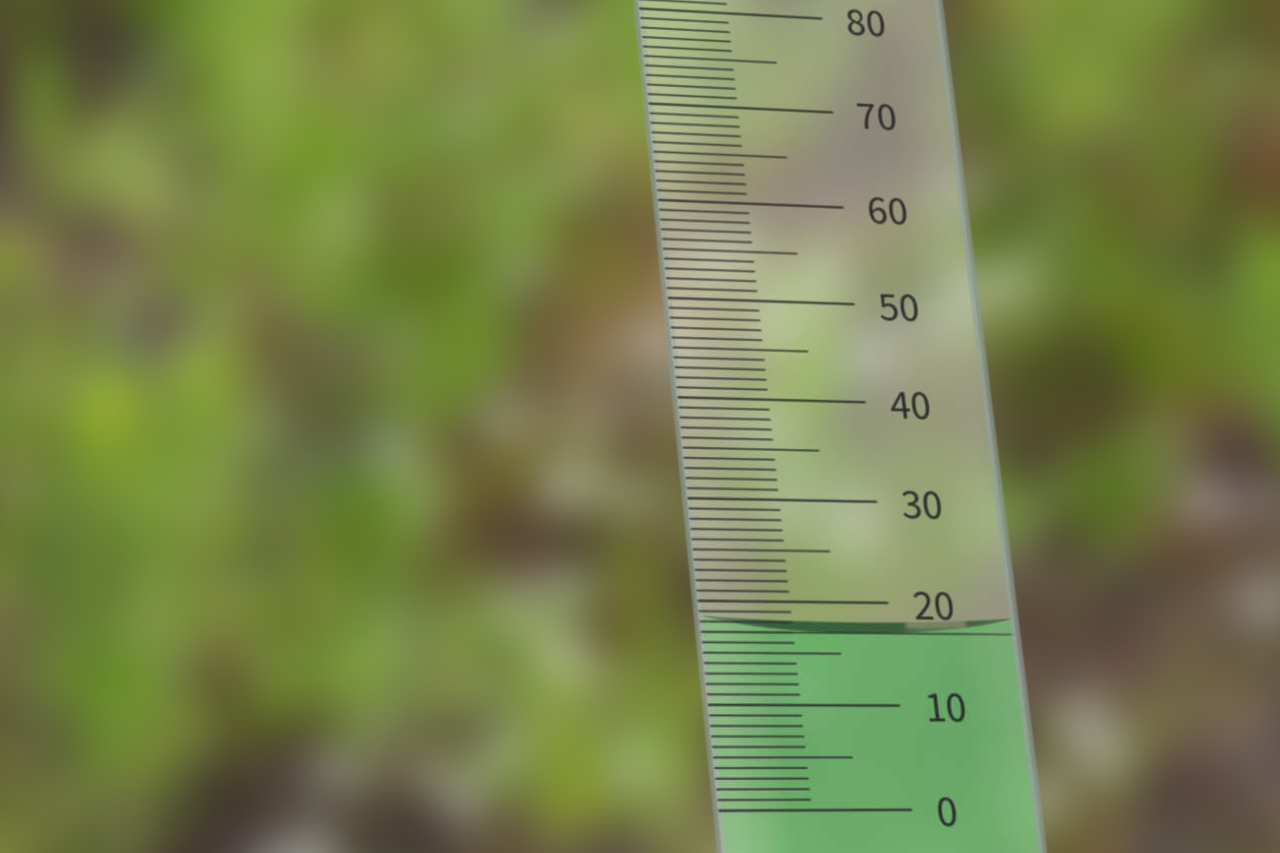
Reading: 17 mL
